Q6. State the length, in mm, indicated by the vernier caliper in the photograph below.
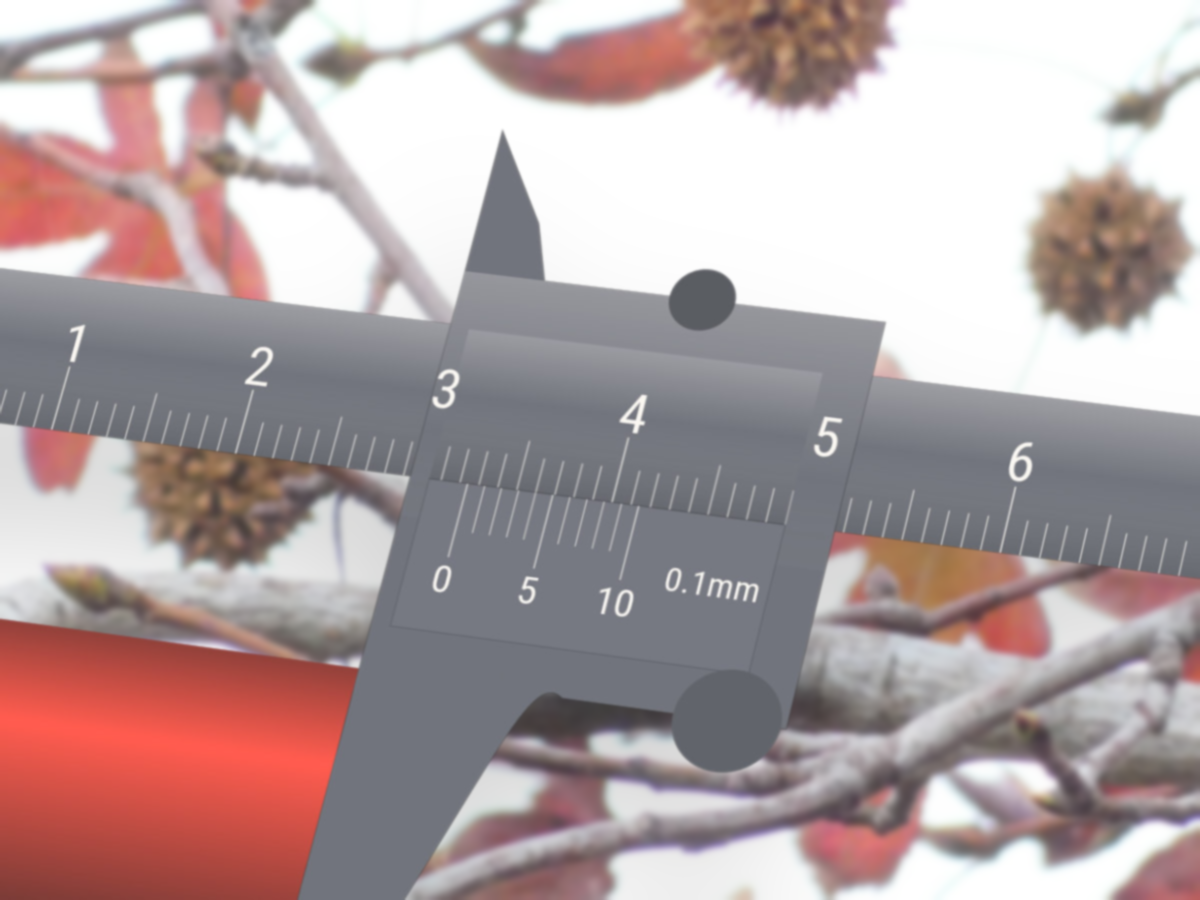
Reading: 32.4 mm
